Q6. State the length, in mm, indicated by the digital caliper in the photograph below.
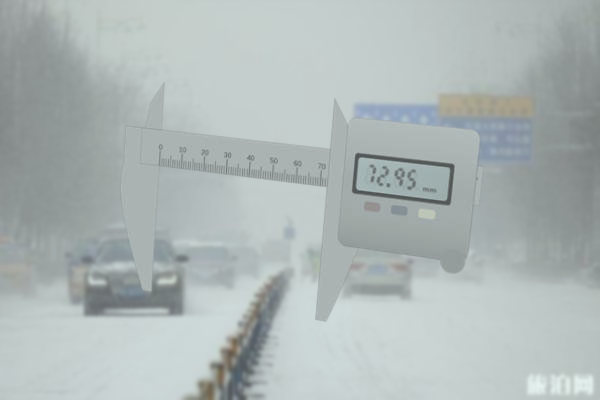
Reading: 72.95 mm
